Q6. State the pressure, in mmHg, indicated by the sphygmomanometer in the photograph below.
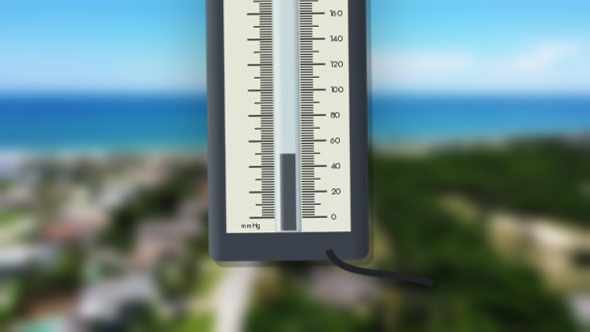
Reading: 50 mmHg
